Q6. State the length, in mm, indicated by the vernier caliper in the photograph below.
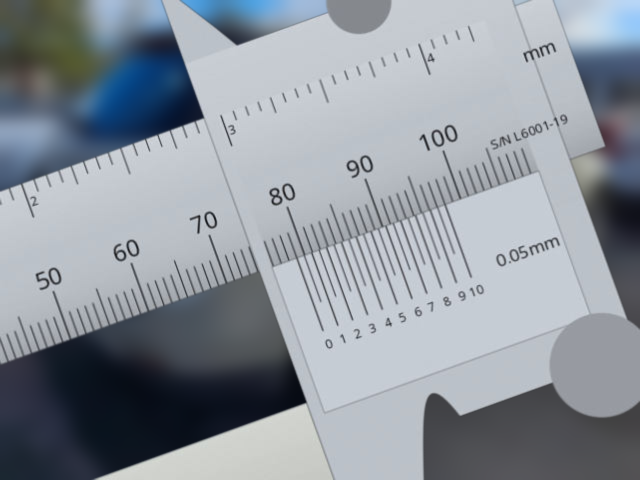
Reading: 79.0 mm
